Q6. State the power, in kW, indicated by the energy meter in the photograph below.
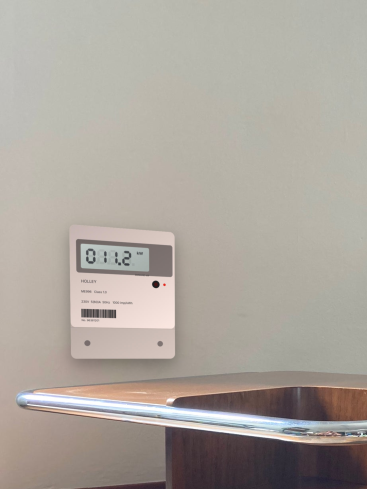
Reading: 11.2 kW
